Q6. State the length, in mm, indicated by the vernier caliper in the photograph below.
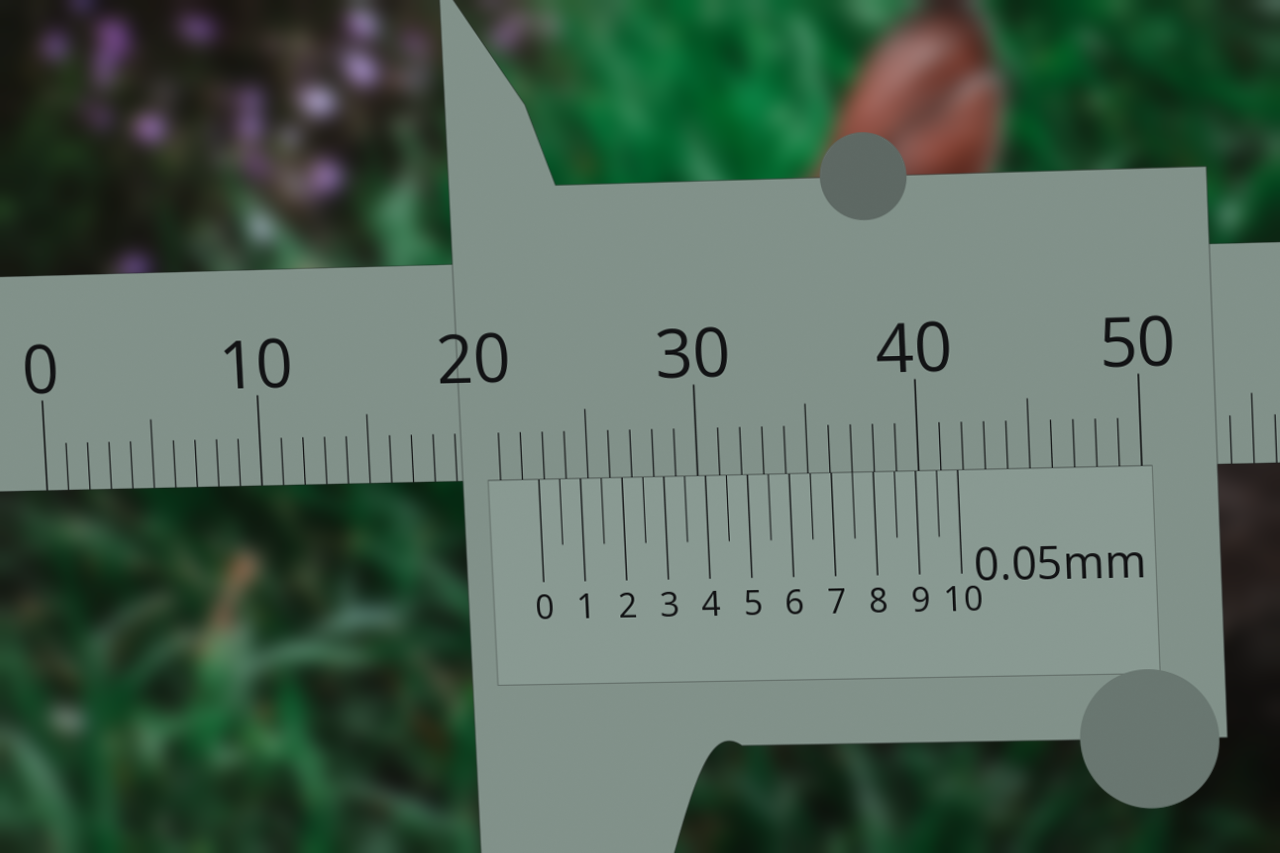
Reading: 22.75 mm
